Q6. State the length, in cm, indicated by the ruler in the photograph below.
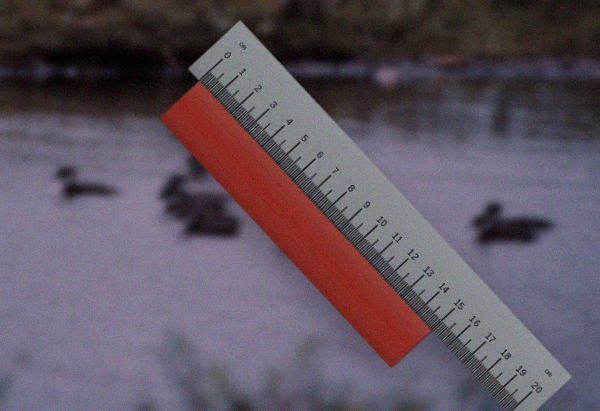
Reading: 15 cm
